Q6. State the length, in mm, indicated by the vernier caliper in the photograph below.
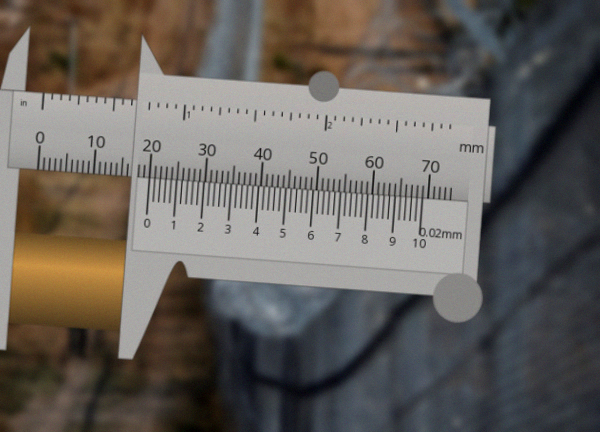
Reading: 20.0 mm
